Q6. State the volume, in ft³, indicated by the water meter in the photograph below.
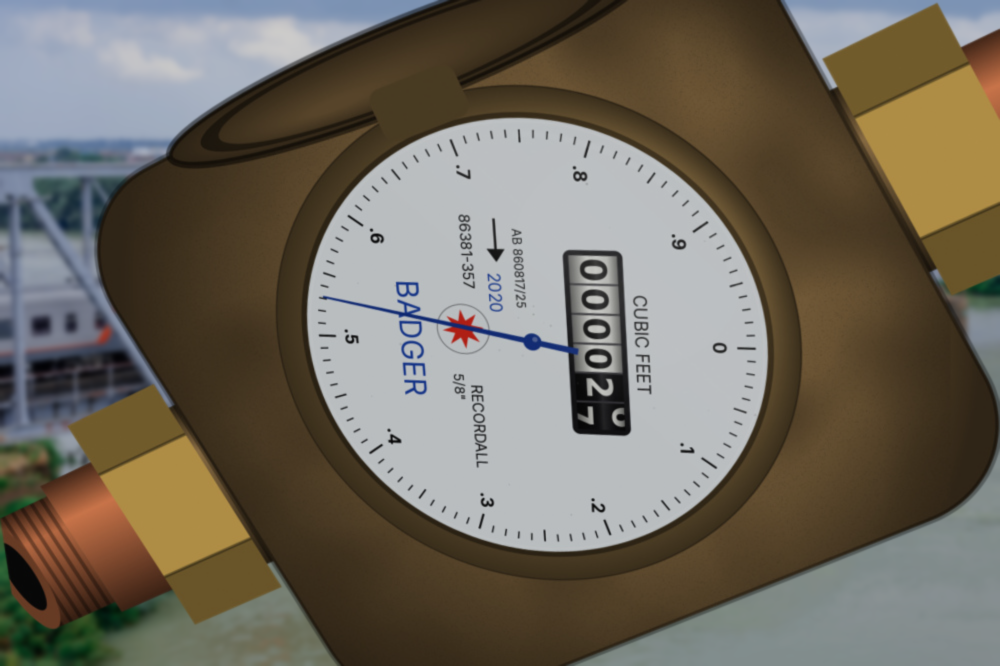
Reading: 26.53 ft³
